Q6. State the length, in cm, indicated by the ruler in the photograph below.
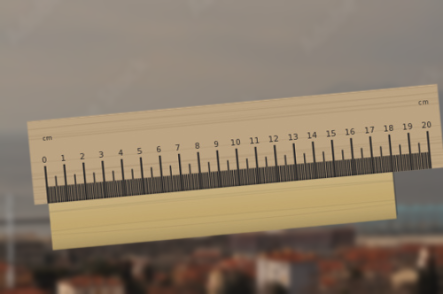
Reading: 18 cm
